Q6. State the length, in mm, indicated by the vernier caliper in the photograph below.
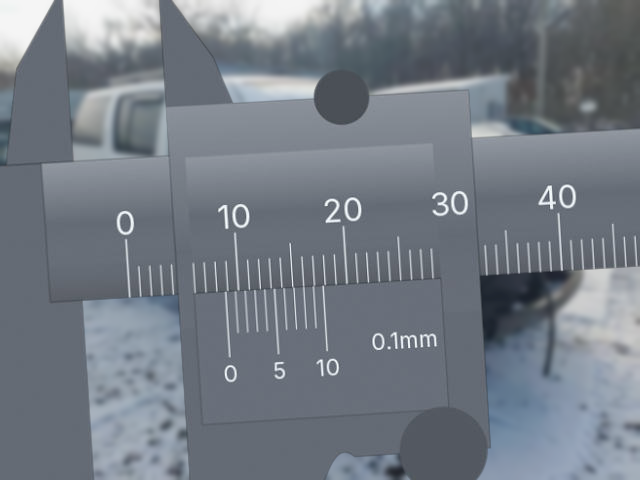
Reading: 8.8 mm
